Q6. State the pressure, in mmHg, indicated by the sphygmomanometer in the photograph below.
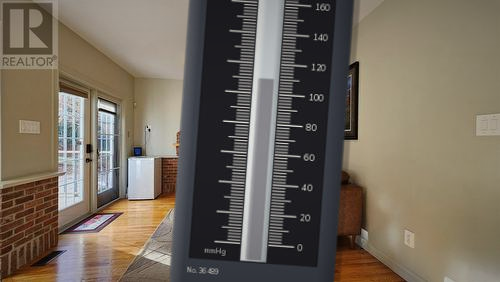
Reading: 110 mmHg
